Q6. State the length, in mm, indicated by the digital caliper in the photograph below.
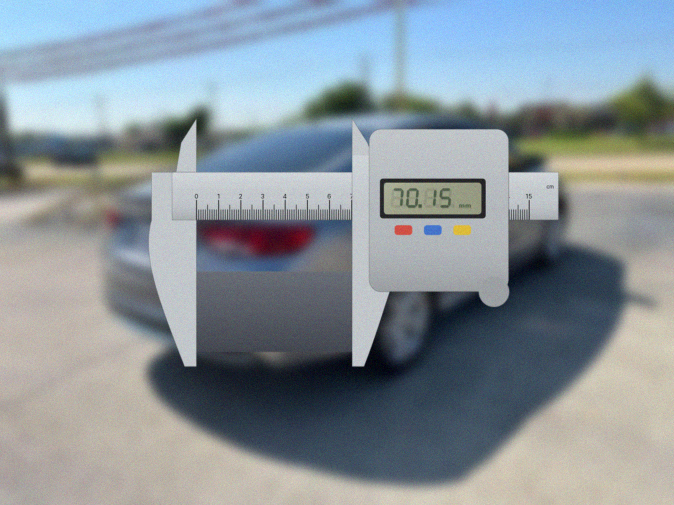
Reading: 70.15 mm
